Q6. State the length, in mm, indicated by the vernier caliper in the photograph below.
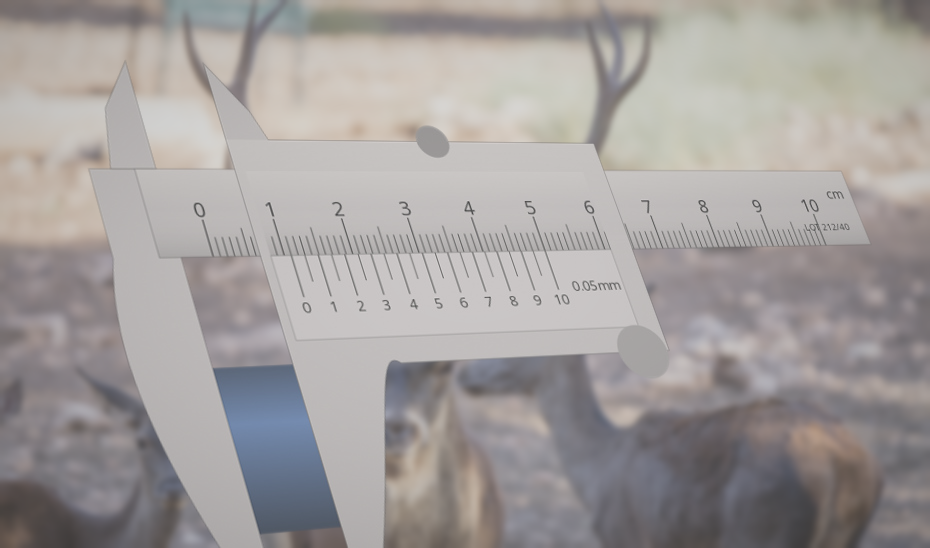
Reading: 11.0 mm
